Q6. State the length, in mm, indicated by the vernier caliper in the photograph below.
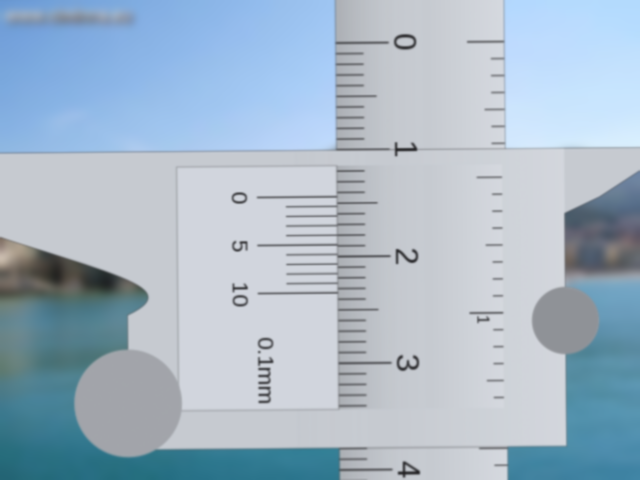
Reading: 14.4 mm
